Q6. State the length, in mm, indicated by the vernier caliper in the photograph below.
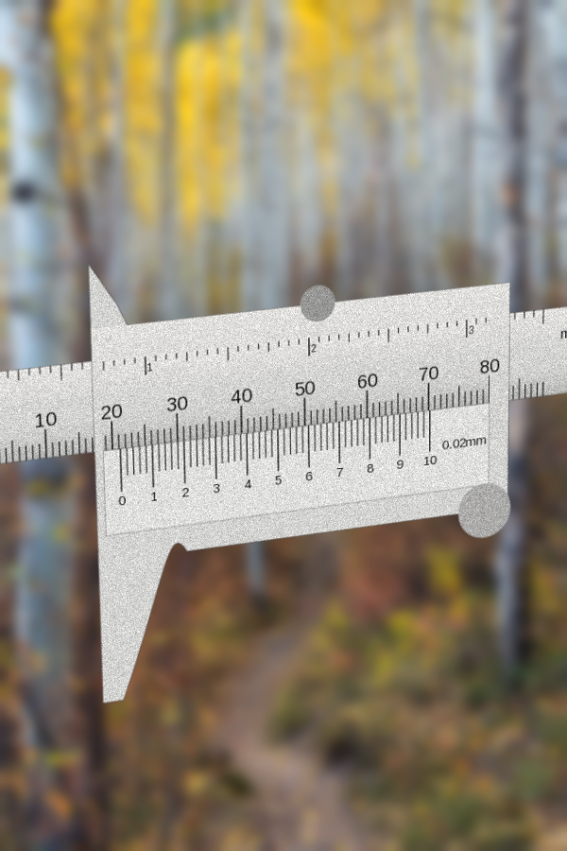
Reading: 21.2 mm
